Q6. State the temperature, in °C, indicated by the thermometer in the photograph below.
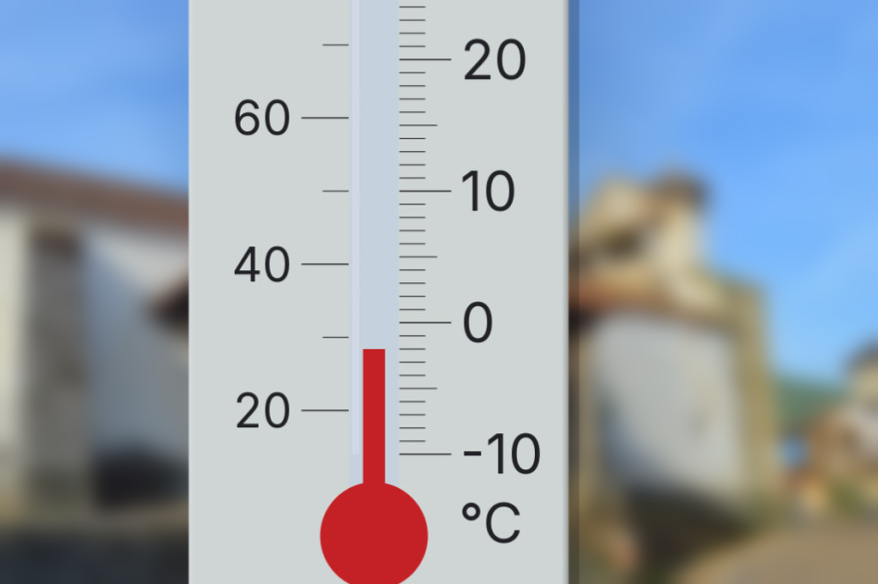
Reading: -2 °C
